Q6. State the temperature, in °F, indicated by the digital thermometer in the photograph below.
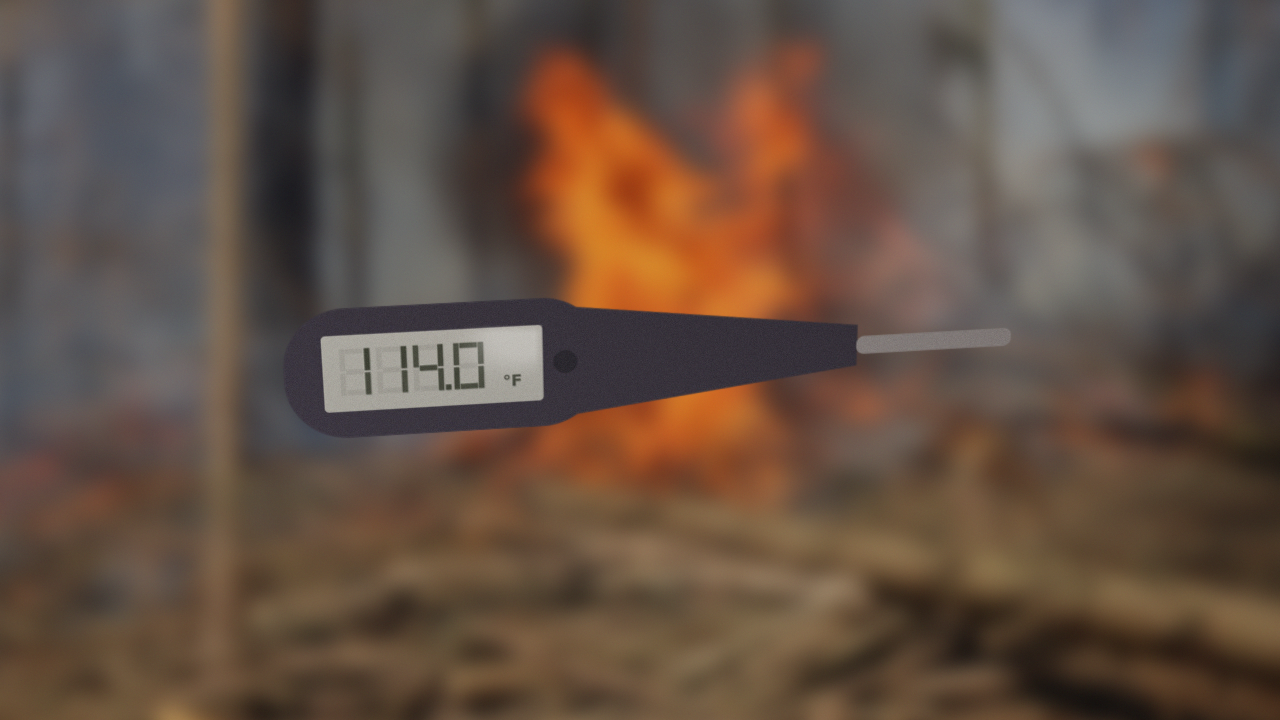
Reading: 114.0 °F
